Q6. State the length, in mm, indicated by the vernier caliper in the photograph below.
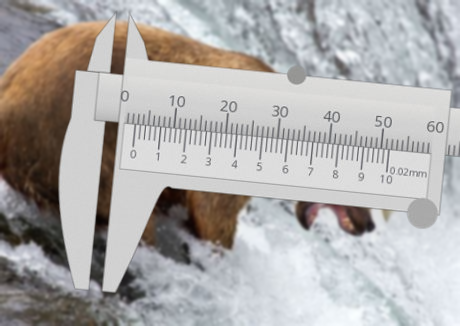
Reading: 2.5 mm
